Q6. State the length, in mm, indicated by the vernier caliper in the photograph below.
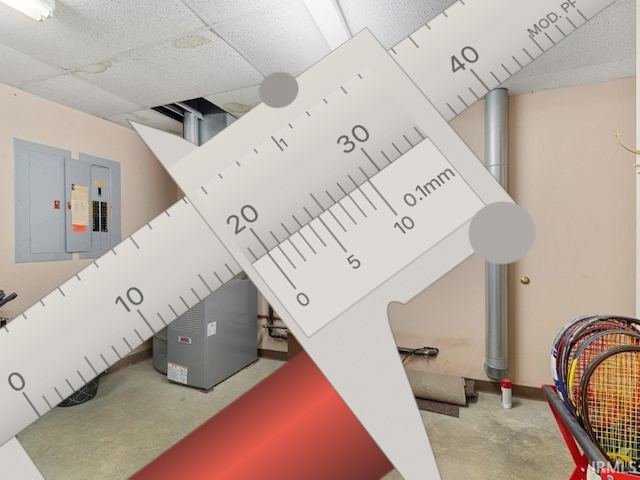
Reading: 19.9 mm
